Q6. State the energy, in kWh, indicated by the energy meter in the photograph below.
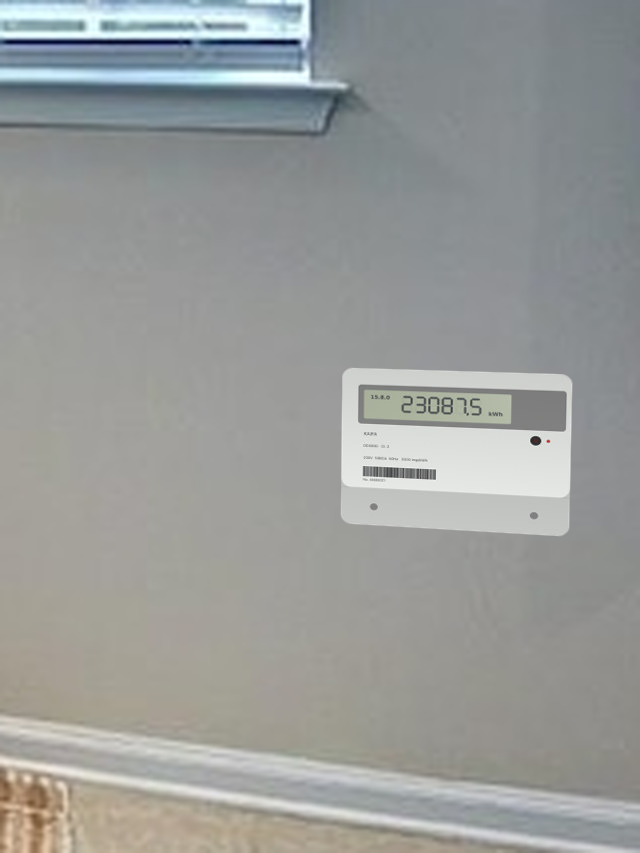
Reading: 23087.5 kWh
